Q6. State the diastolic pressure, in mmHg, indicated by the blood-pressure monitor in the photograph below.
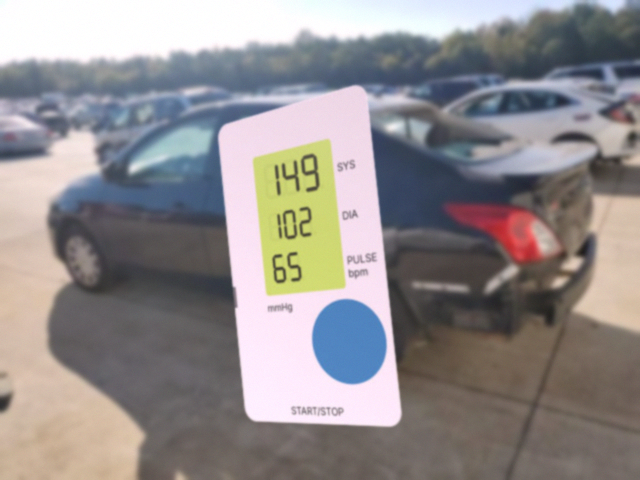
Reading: 102 mmHg
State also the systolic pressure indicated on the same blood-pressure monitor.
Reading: 149 mmHg
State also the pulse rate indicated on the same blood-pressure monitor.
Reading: 65 bpm
